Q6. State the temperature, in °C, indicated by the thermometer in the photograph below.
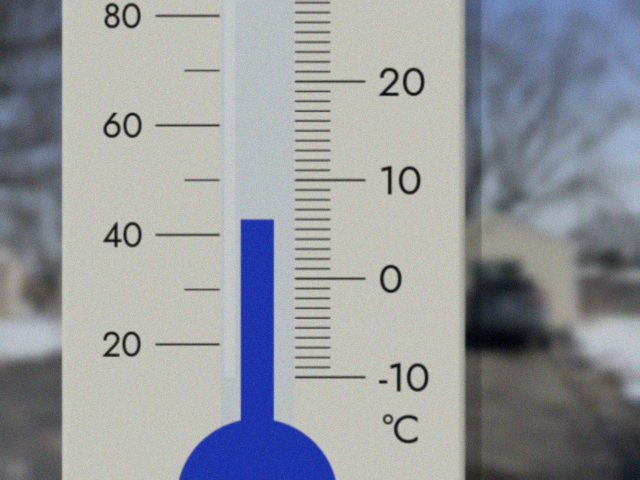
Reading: 6 °C
